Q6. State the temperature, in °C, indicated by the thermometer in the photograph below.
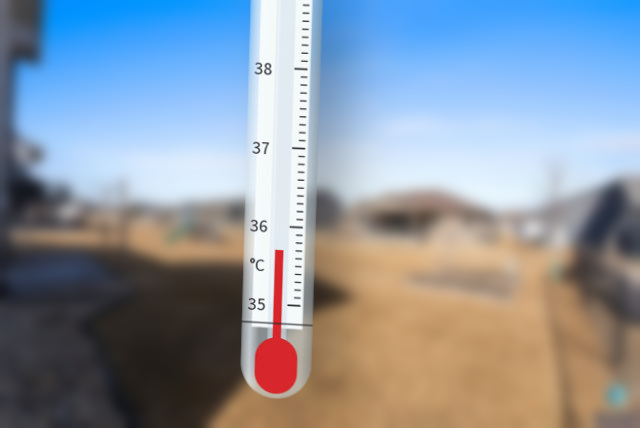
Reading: 35.7 °C
